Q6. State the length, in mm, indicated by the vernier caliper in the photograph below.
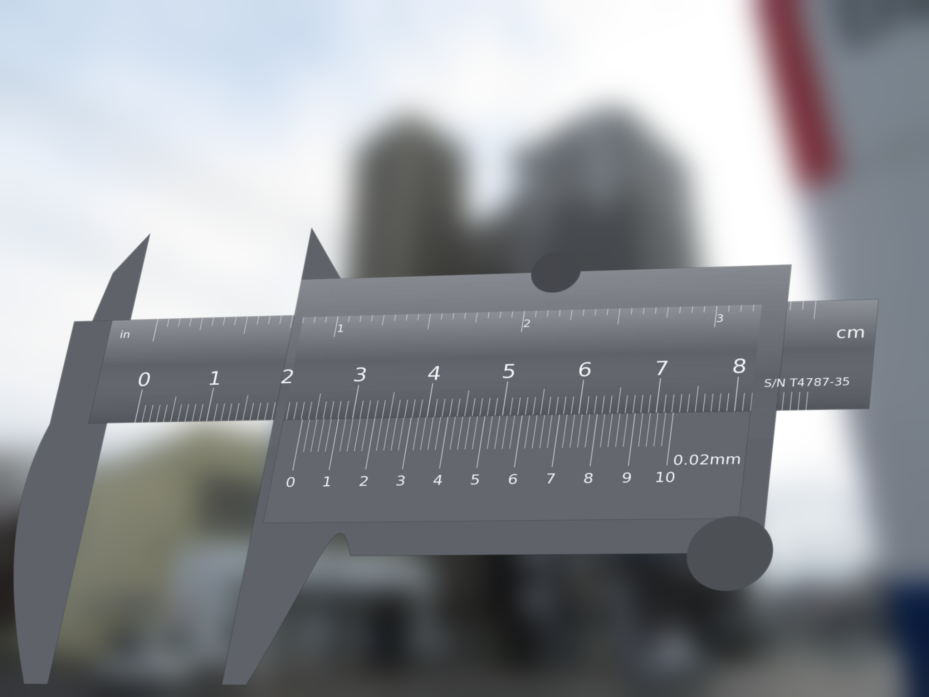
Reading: 23.2 mm
